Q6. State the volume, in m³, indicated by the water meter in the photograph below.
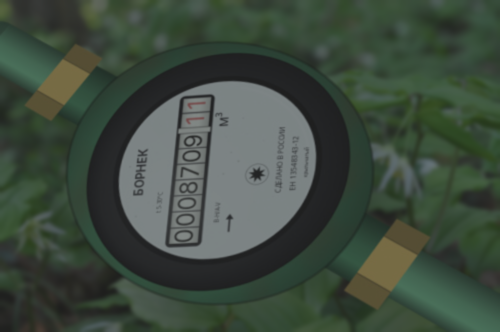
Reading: 8709.11 m³
